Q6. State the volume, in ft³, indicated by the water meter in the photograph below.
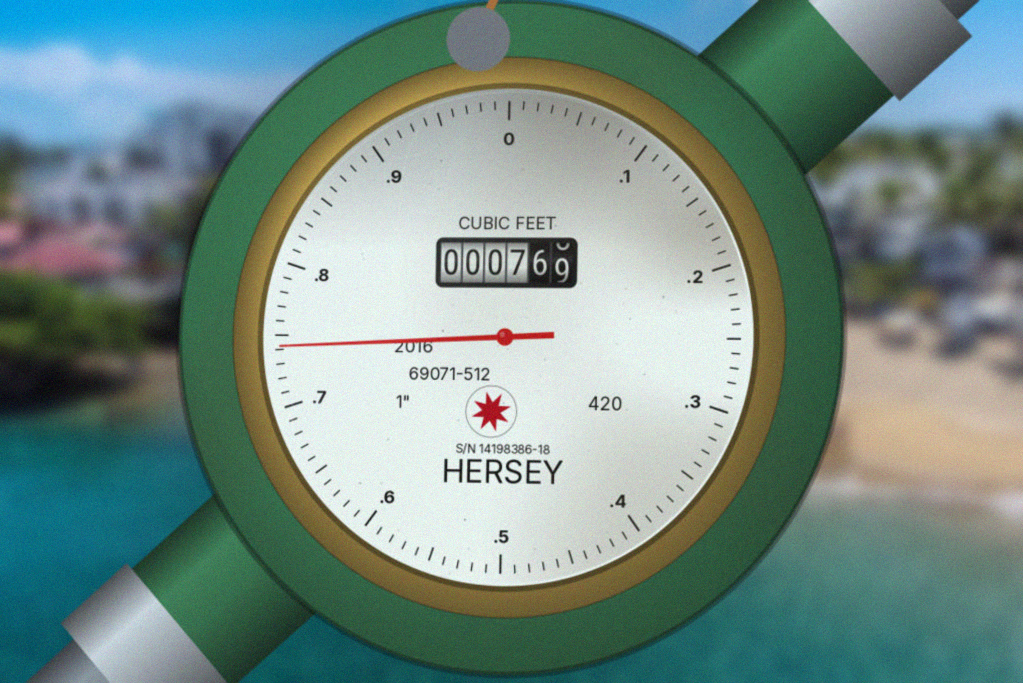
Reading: 768.74 ft³
